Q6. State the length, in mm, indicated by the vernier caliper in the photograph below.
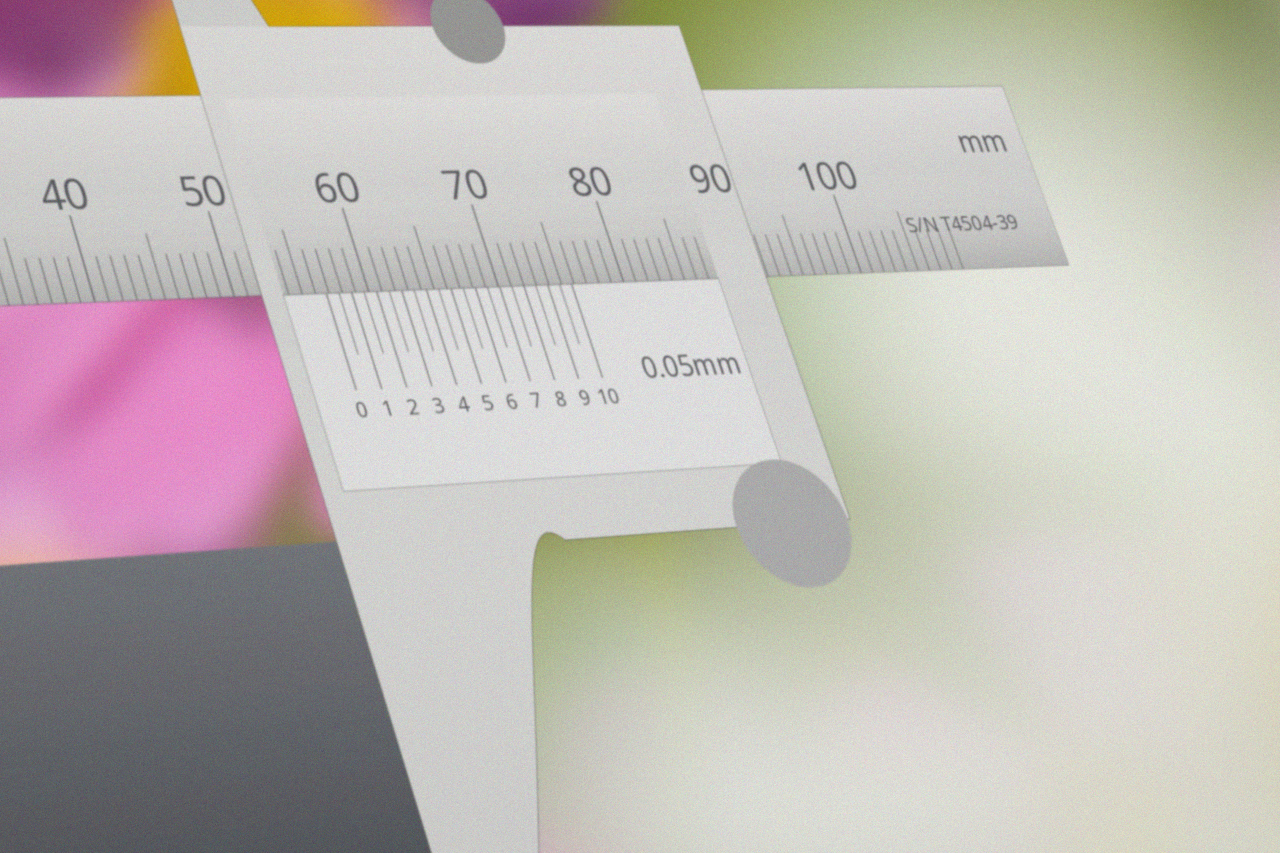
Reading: 56.8 mm
